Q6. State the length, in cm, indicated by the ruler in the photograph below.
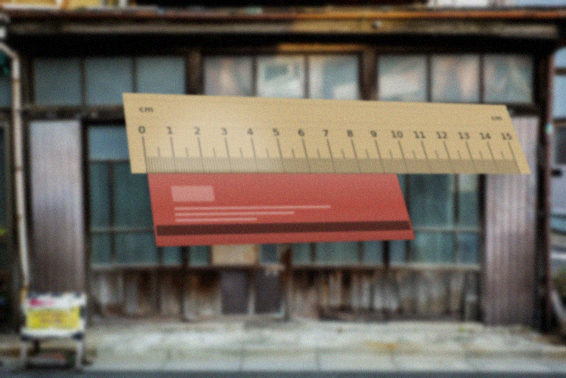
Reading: 9.5 cm
